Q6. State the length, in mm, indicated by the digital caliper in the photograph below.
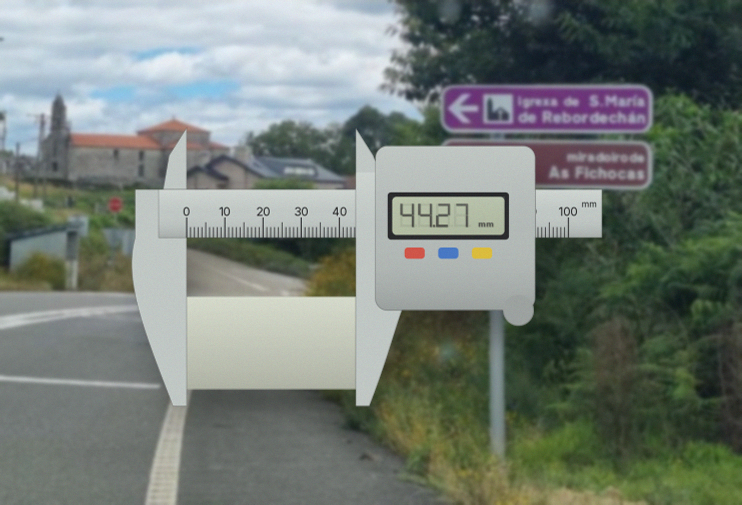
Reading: 44.27 mm
